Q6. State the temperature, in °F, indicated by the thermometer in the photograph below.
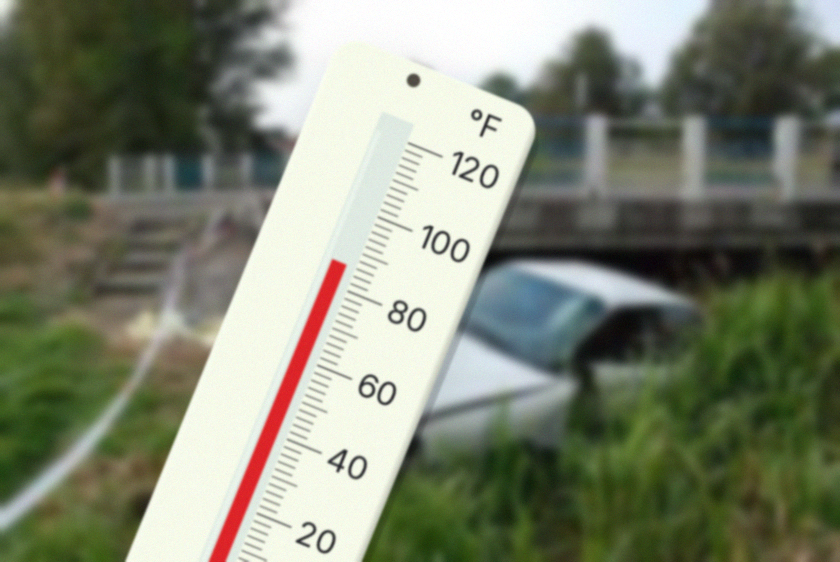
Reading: 86 °F
